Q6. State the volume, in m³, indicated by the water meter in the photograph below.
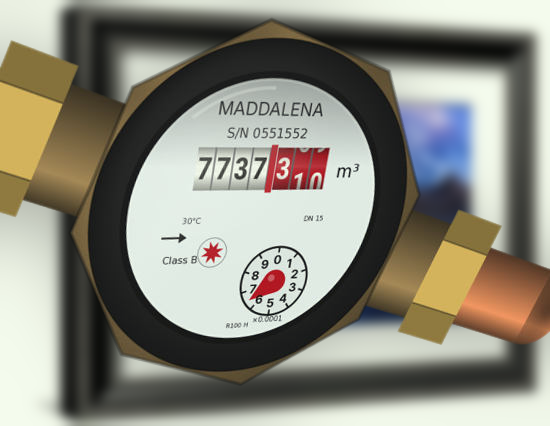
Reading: 7737.3096 m³
